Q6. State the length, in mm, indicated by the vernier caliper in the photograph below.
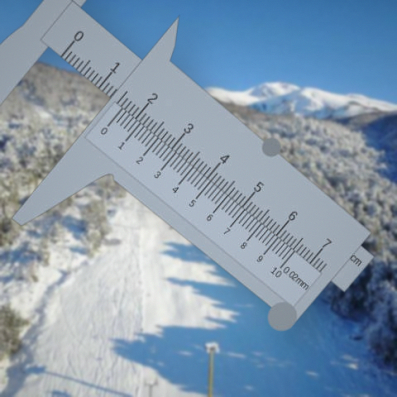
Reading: 16.5 mm
